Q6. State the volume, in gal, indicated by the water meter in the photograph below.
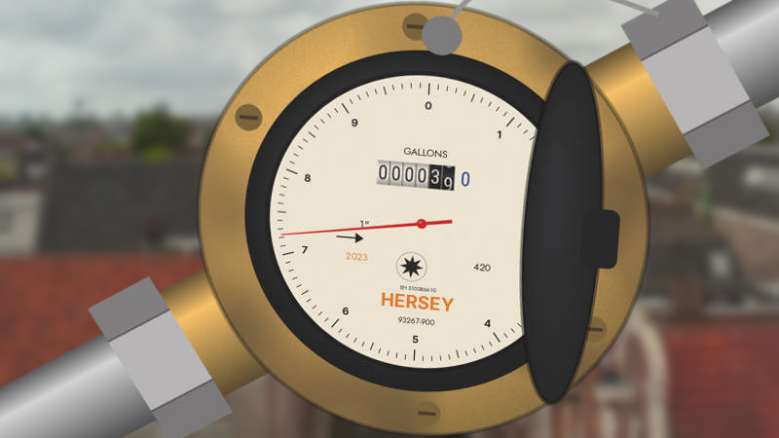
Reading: 387.2 gal
